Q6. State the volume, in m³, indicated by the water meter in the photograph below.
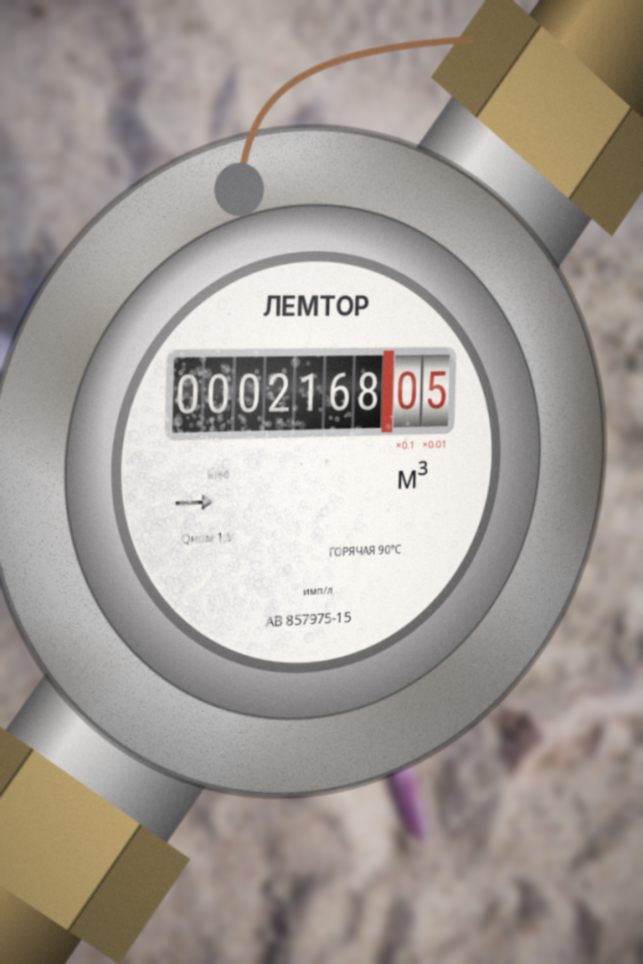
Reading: 2168.05 m³
